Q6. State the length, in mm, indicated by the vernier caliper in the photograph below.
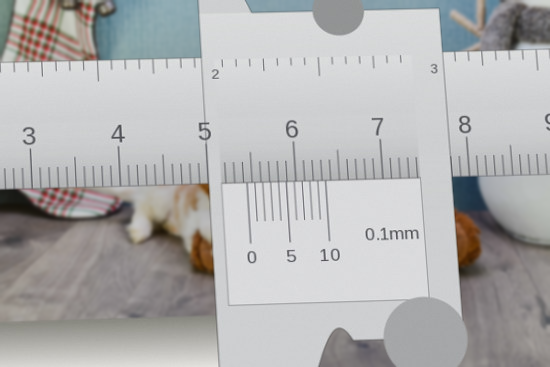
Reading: 54.4 mm
